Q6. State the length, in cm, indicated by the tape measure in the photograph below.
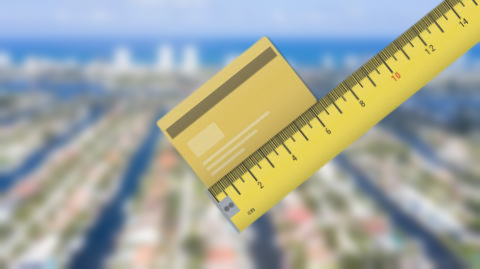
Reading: 6.5 cm
